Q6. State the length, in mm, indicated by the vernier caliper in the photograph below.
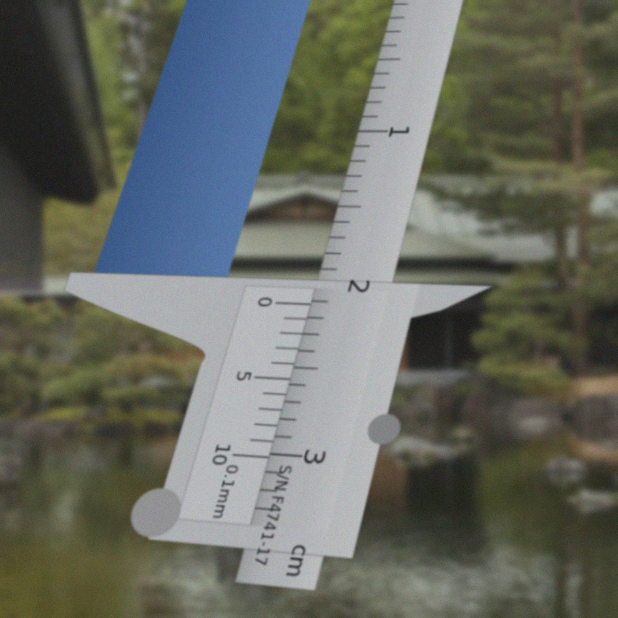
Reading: 21.2 mm
